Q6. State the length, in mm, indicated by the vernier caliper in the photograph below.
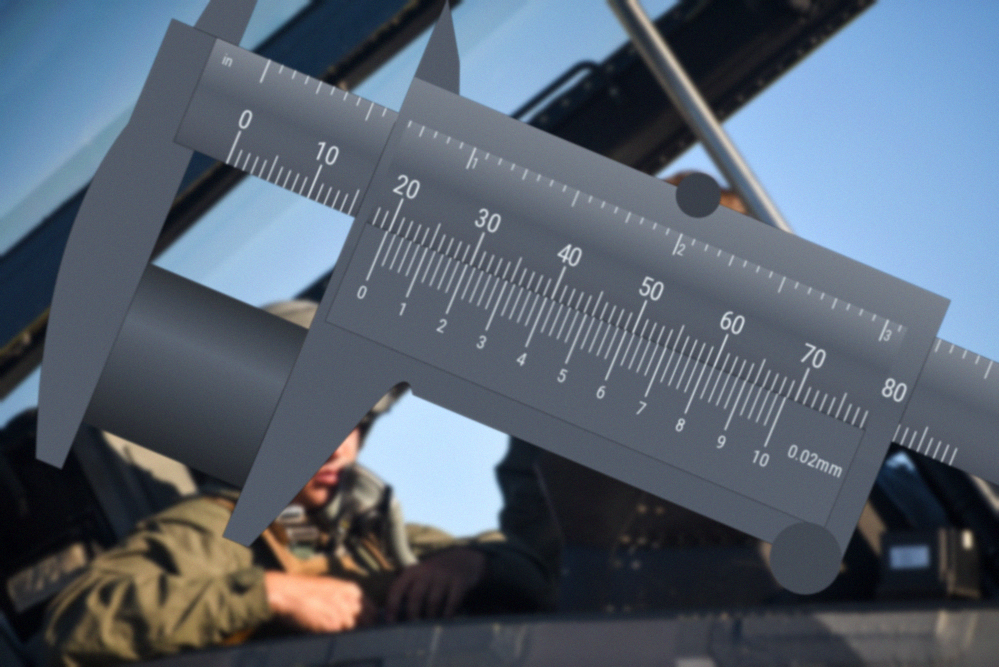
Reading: 19.8 mm
